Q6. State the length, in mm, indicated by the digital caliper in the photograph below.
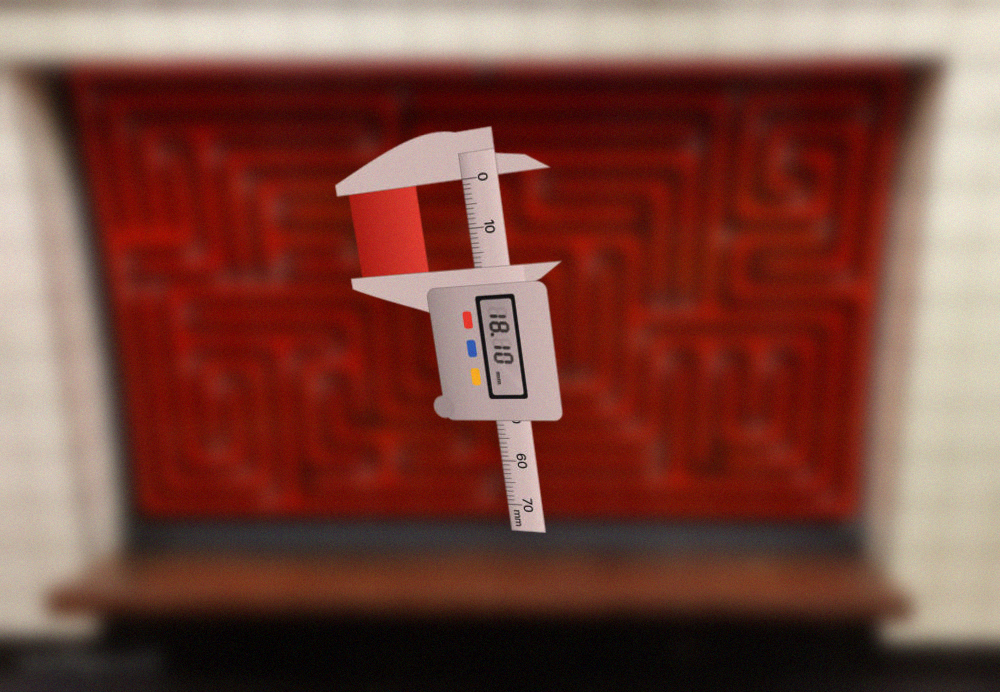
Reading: 18.10 mm
